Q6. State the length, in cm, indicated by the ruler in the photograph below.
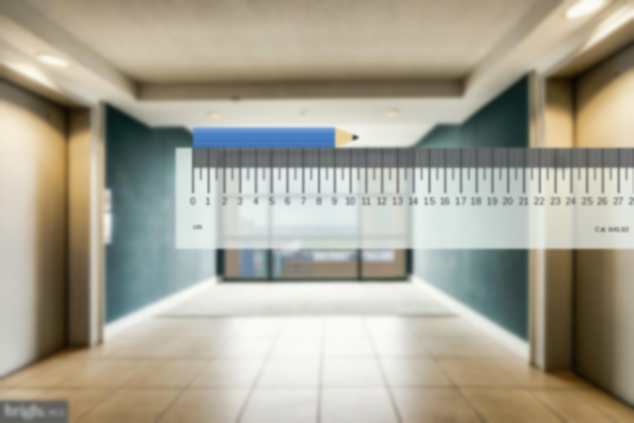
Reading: 10.5 cm
